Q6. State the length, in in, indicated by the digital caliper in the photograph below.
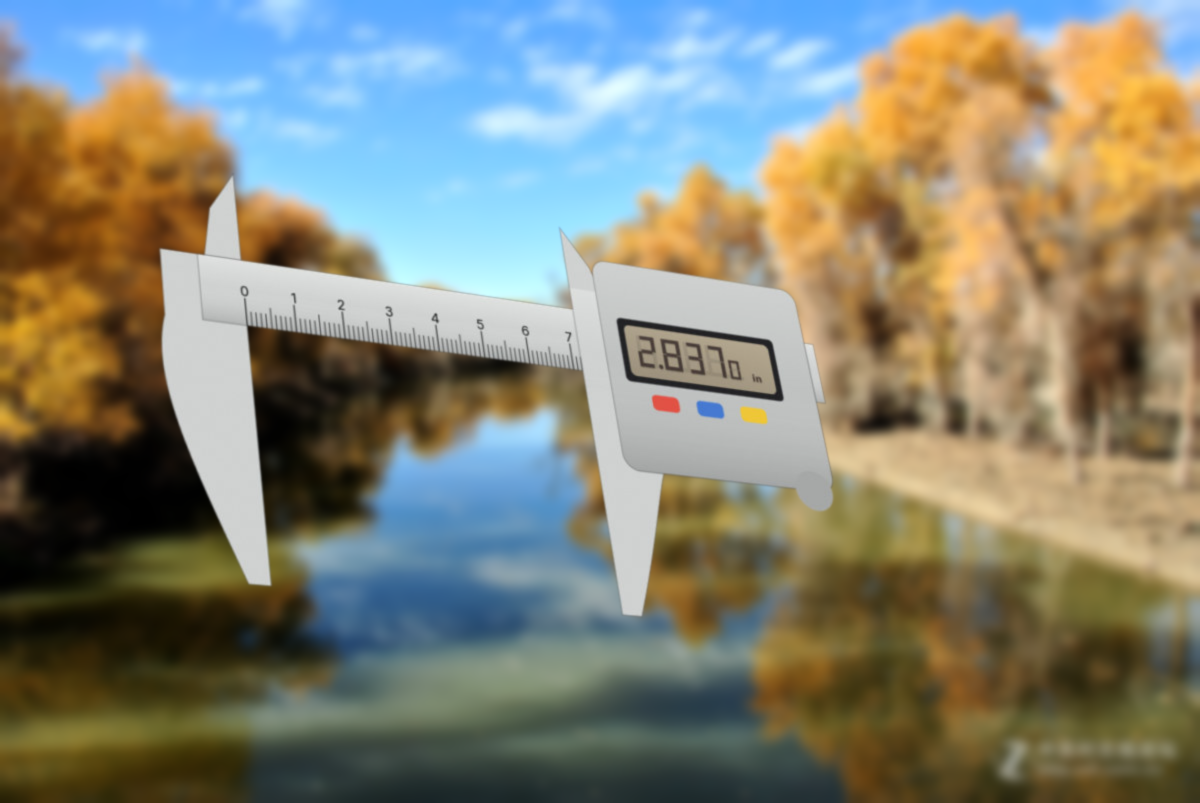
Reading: 2.8370 in
